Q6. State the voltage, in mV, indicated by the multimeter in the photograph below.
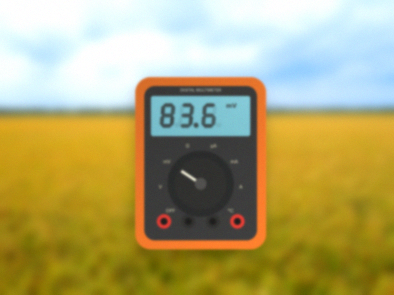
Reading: 83.6 mV
